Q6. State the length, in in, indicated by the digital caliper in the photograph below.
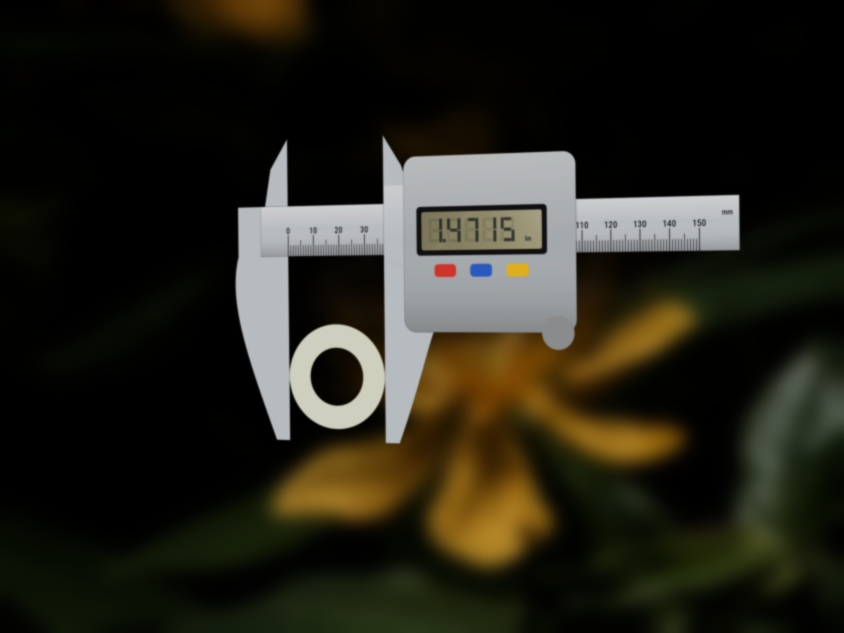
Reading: 1.4715 in
